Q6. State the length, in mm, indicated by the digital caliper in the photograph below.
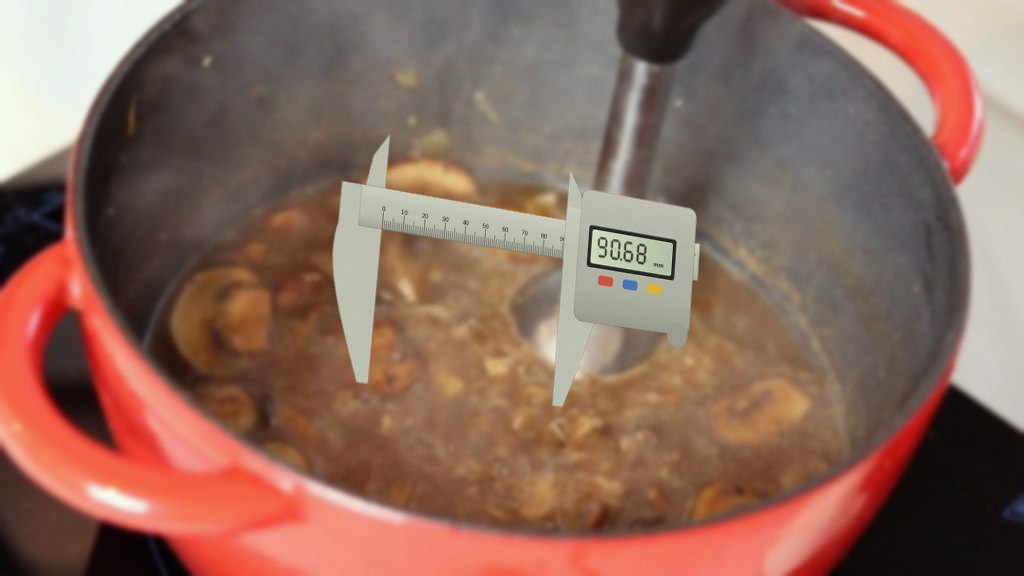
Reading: 90.68 mm
